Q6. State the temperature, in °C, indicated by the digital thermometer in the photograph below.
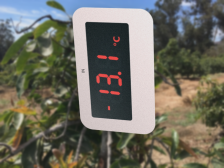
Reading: -13.1 °C
